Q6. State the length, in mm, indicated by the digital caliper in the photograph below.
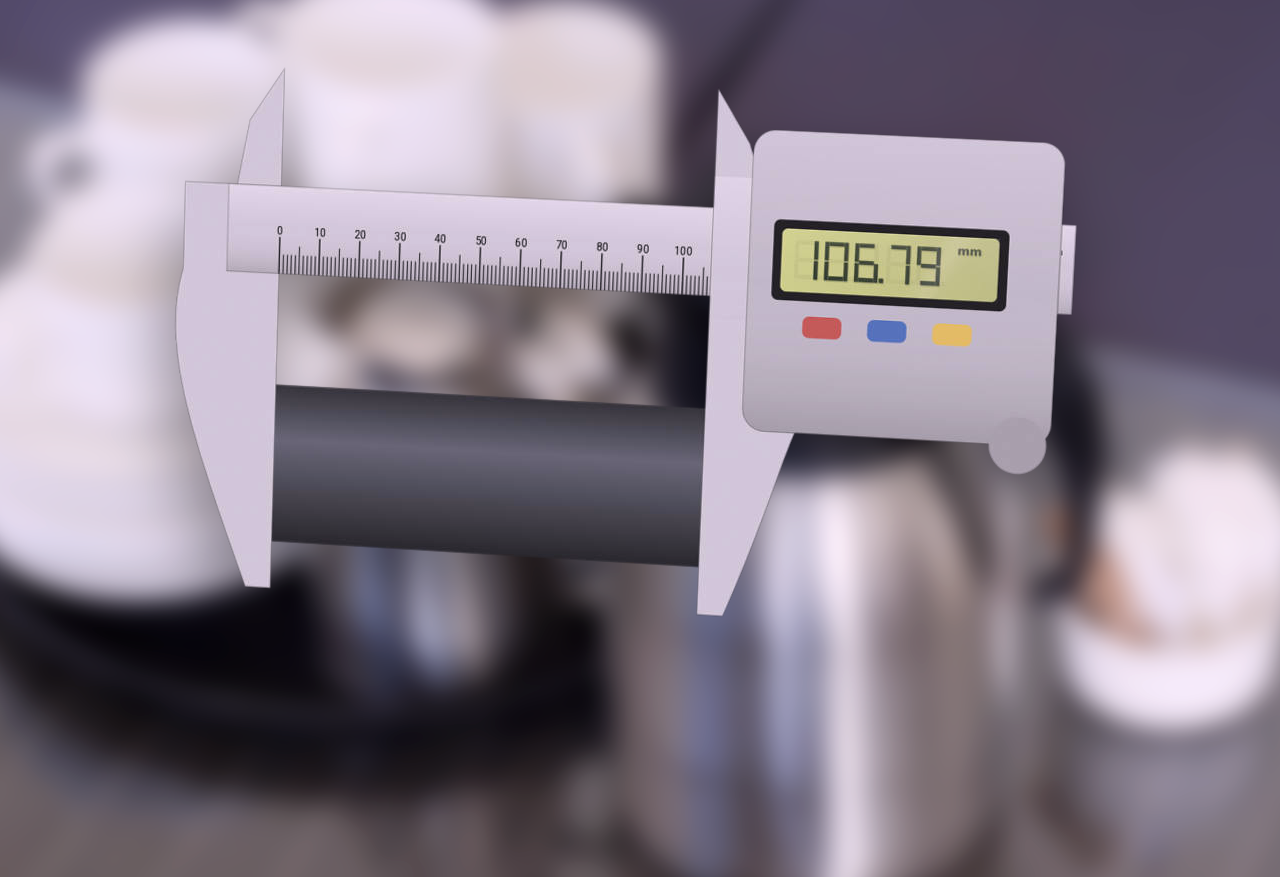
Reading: 106.79 mm
